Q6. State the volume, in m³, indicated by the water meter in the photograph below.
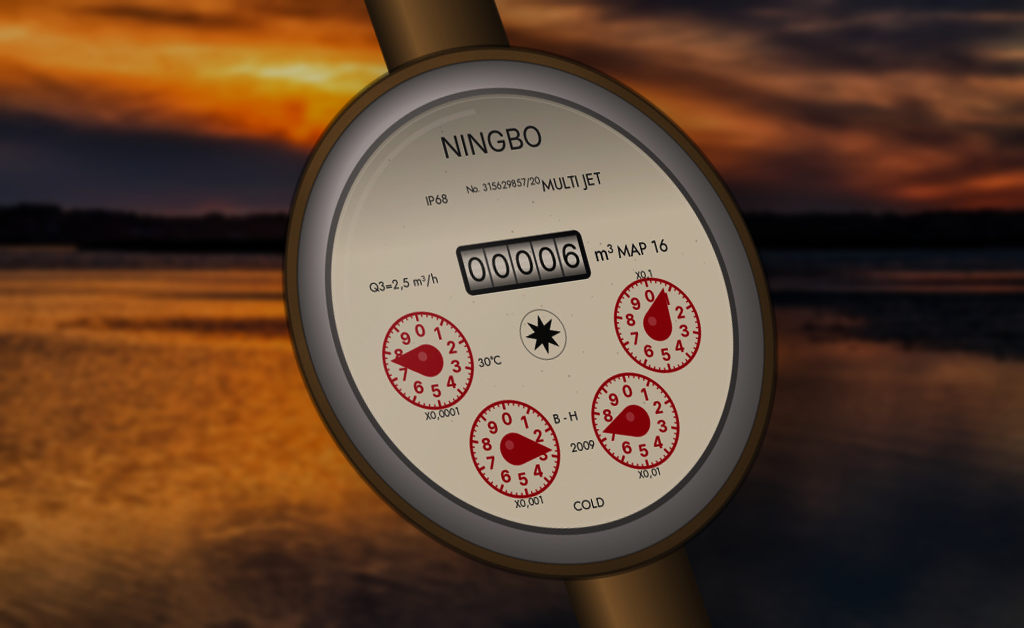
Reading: 6.0727 m³
